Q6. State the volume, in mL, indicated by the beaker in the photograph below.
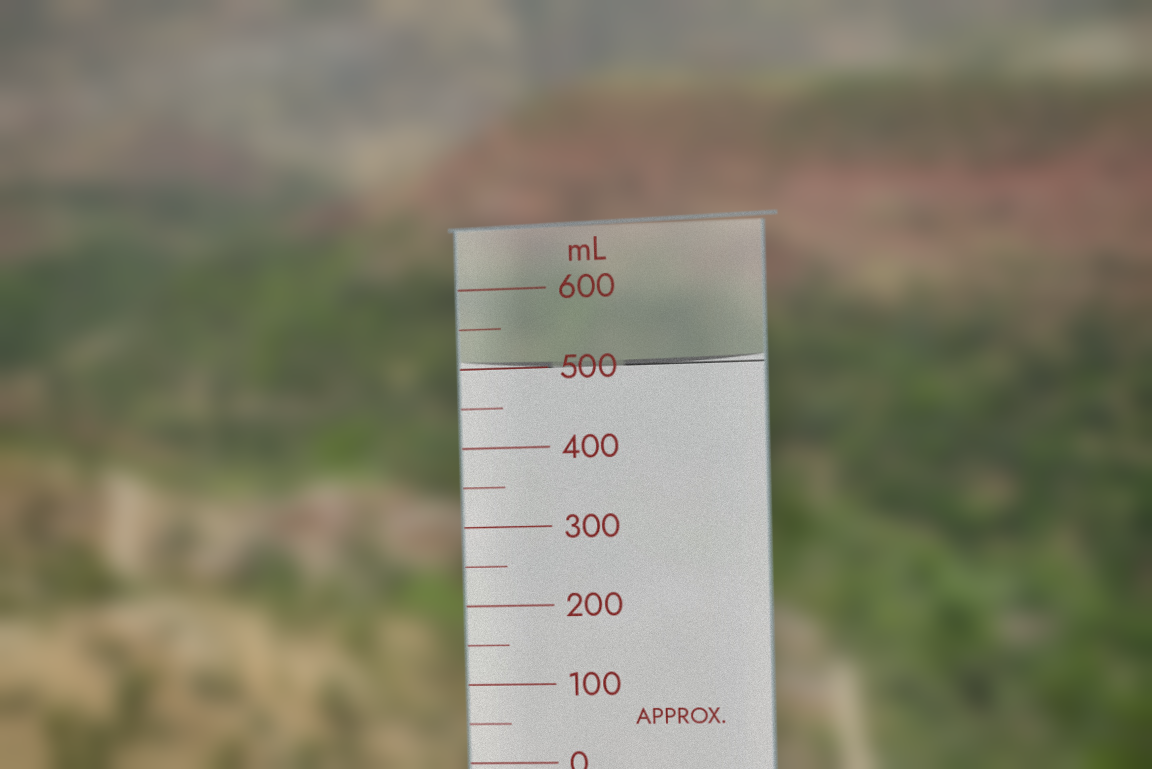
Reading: 500 mL
